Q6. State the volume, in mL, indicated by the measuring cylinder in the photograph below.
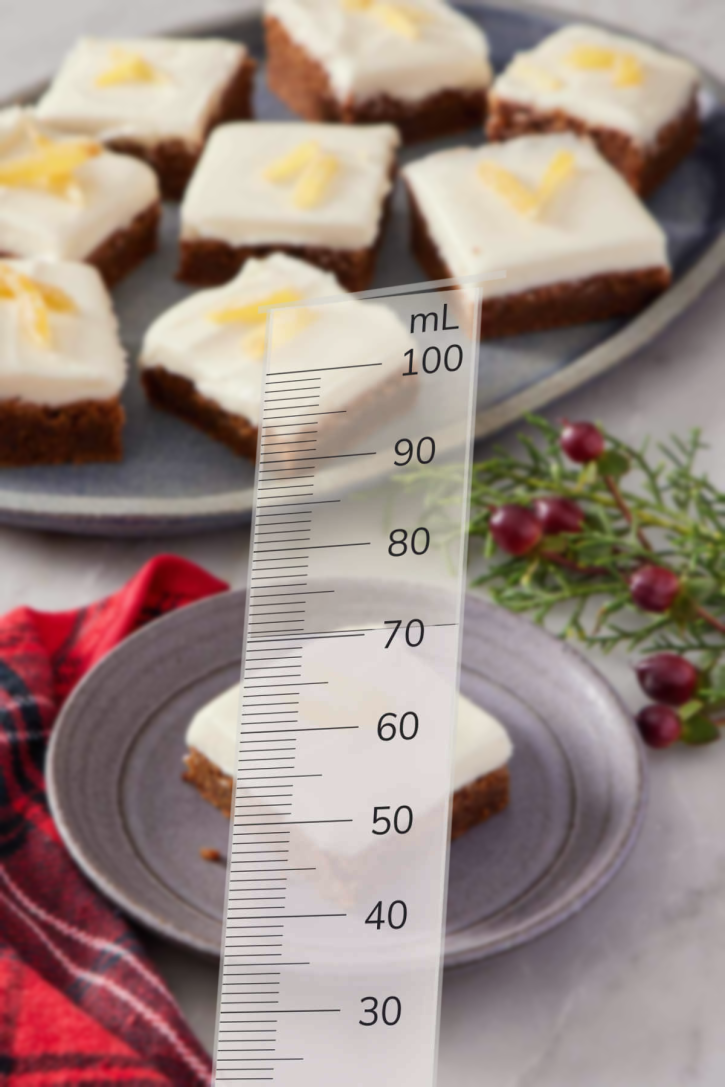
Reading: 70.5 mL
